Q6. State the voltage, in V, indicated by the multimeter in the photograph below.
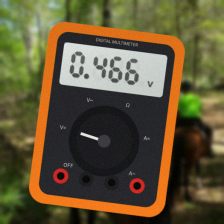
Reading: 0.466 V
